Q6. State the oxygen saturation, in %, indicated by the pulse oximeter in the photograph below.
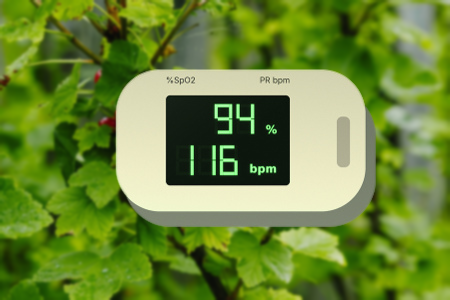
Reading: 94 %
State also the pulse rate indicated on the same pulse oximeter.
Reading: 116 bpm
